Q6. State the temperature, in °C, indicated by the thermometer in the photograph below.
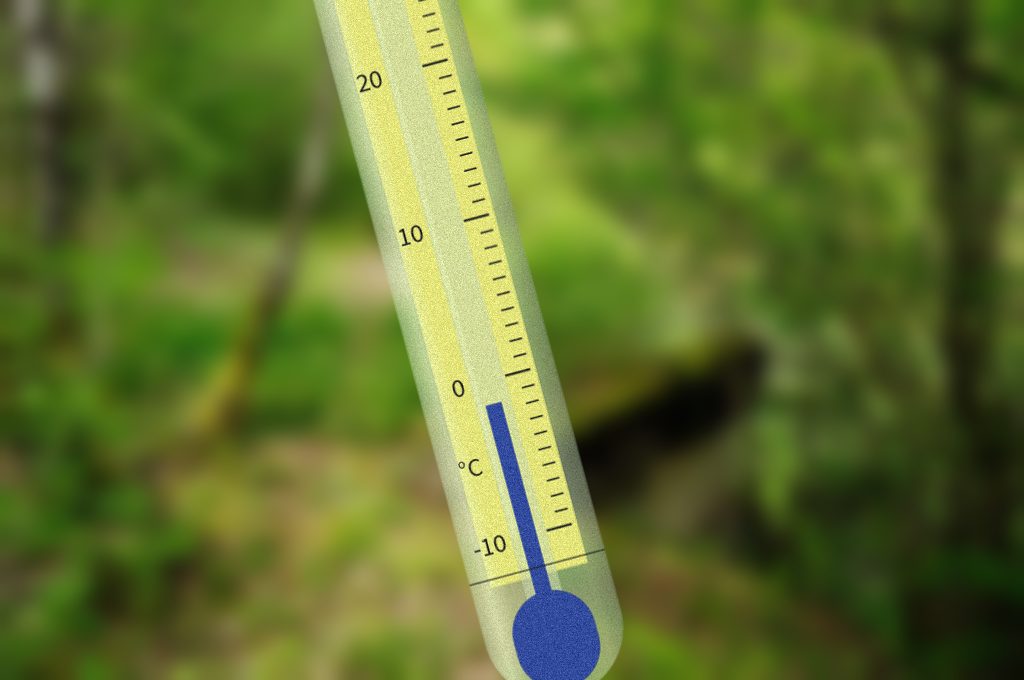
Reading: -1.5 °C
